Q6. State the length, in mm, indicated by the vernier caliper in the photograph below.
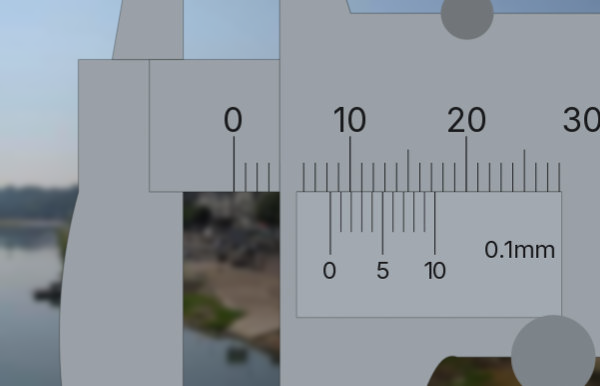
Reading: 8.3 mm
